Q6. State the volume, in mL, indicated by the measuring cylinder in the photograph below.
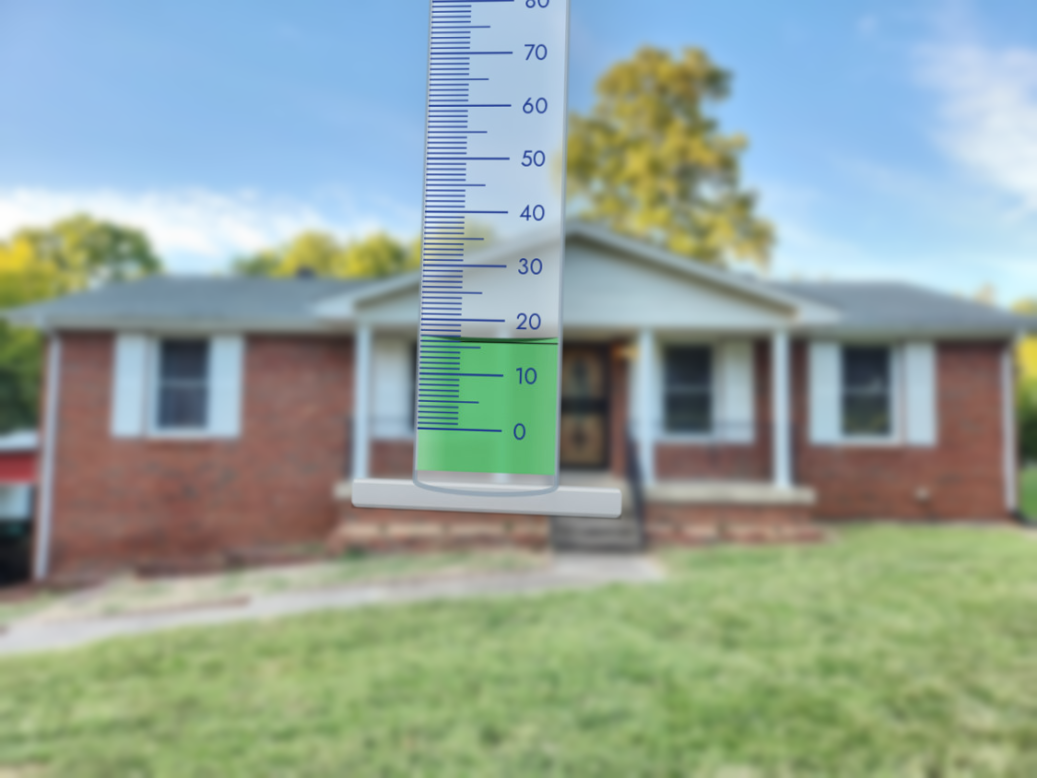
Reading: 16 mL
